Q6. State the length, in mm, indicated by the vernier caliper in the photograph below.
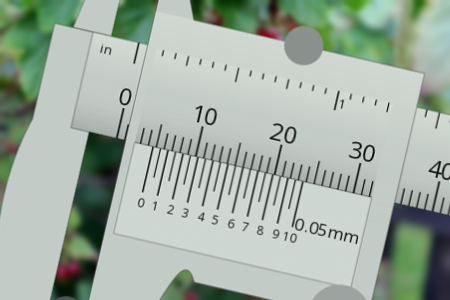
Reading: 4.6 mm
